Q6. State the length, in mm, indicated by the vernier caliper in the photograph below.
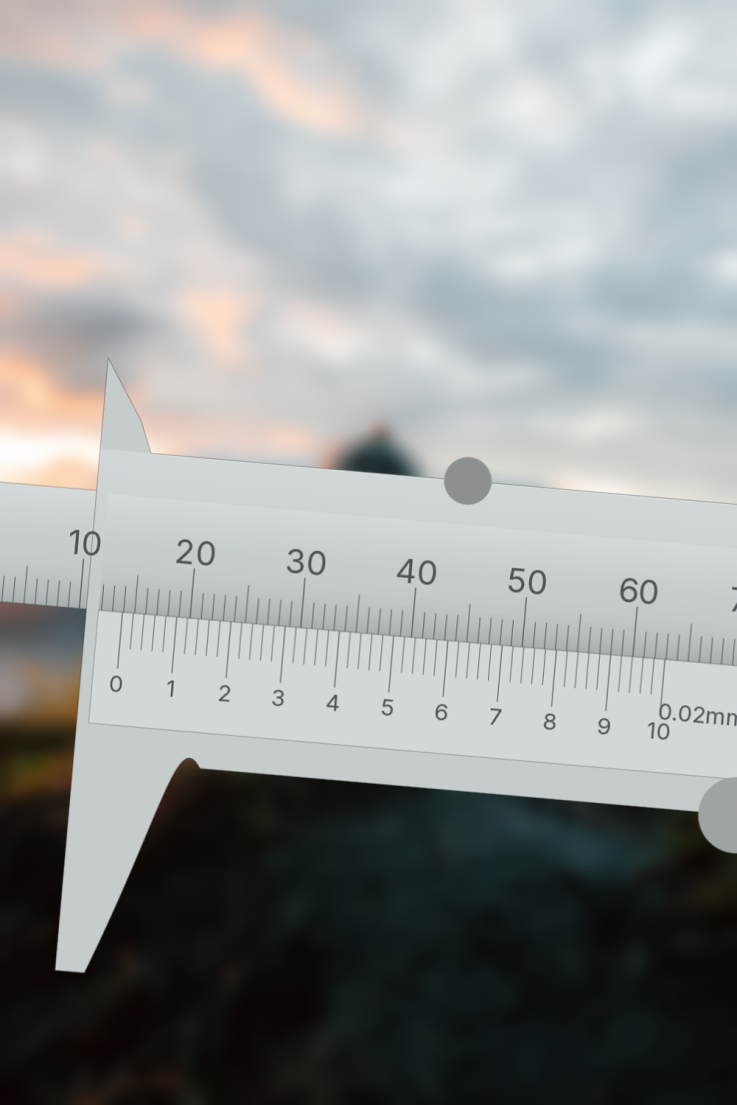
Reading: 13.9 mm
